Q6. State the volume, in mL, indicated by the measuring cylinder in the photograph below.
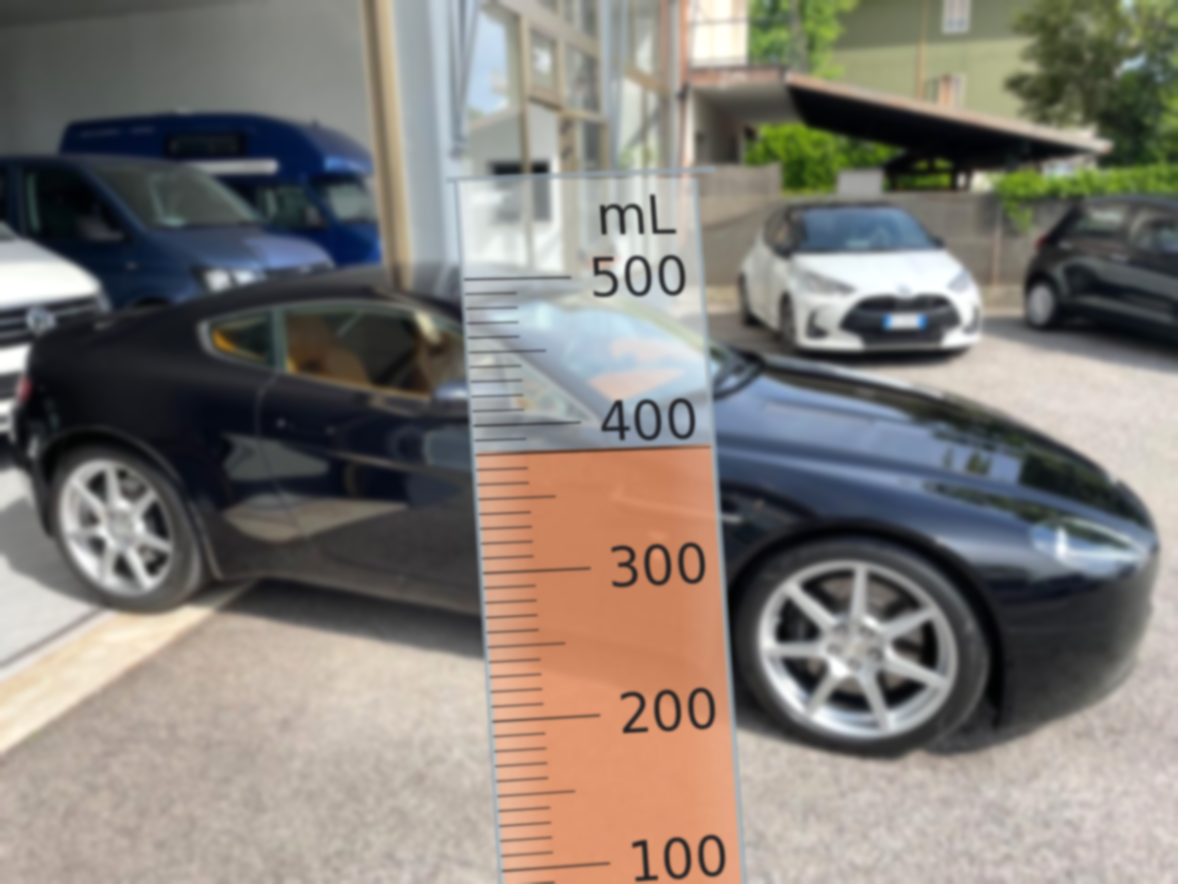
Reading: 380 mL
